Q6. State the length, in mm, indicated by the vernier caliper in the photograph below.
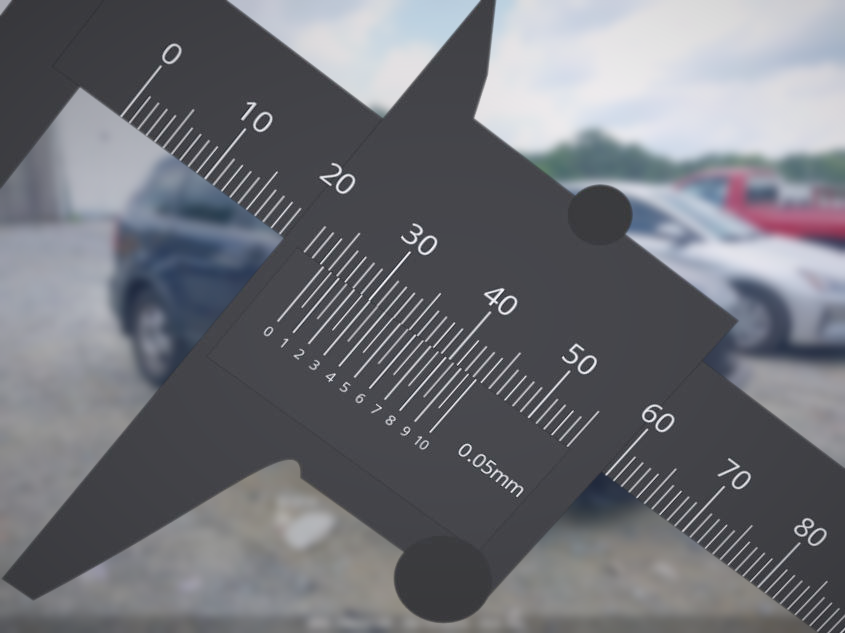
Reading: 24.4 mm
